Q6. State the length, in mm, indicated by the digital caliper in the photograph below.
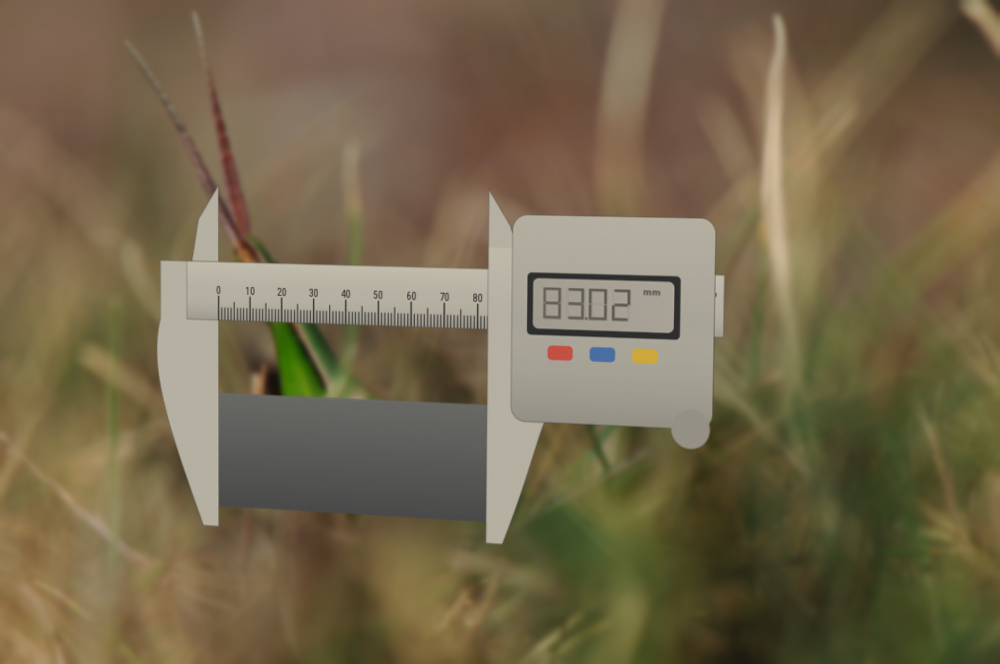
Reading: 83.02 mm
